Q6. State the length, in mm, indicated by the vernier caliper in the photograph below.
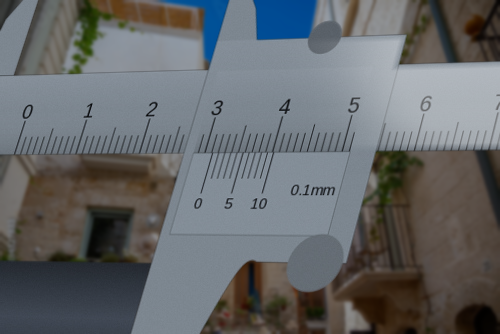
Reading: 31.2 mm
